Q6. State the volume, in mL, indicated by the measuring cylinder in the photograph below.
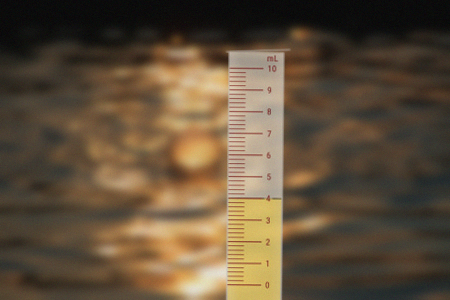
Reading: 4 mL
